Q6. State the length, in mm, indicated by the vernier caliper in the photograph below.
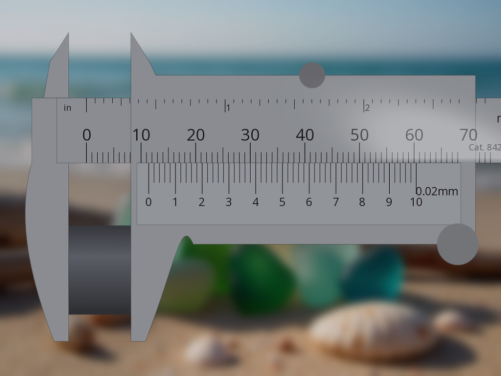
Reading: 11.4 mm
